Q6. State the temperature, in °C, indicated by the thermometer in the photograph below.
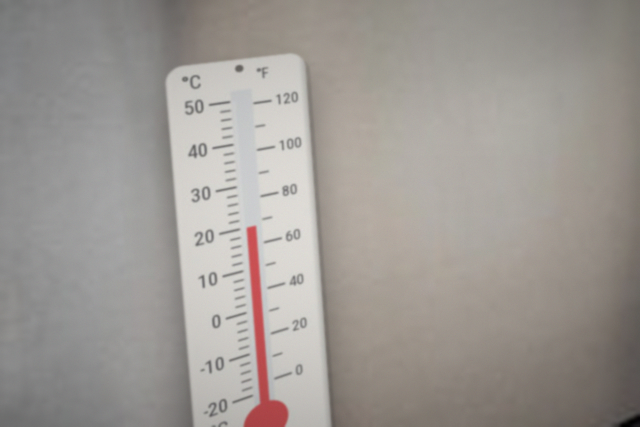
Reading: 20 °C
